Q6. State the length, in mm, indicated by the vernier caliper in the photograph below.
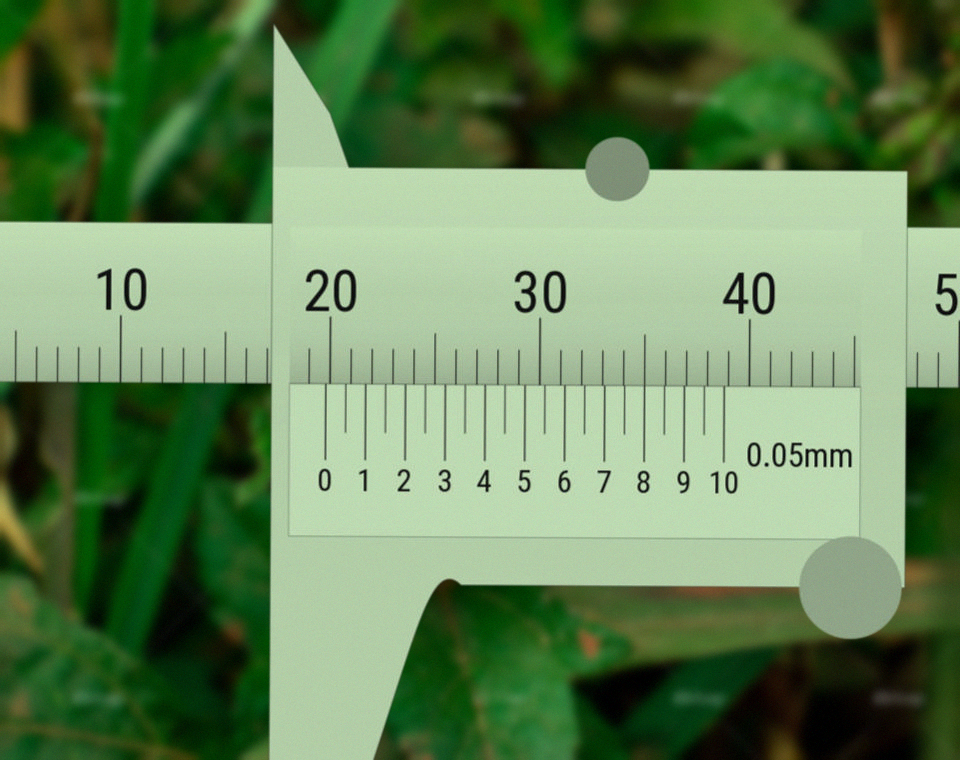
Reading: 19.8 mm
